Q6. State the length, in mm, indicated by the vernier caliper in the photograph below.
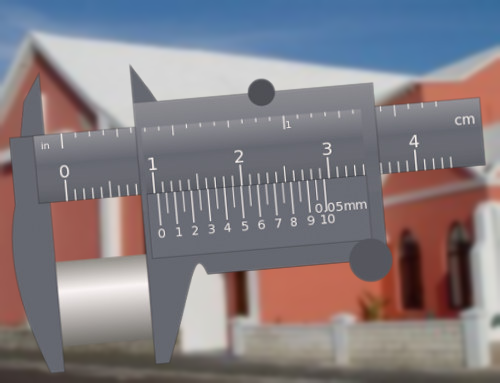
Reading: 10.4 mm
